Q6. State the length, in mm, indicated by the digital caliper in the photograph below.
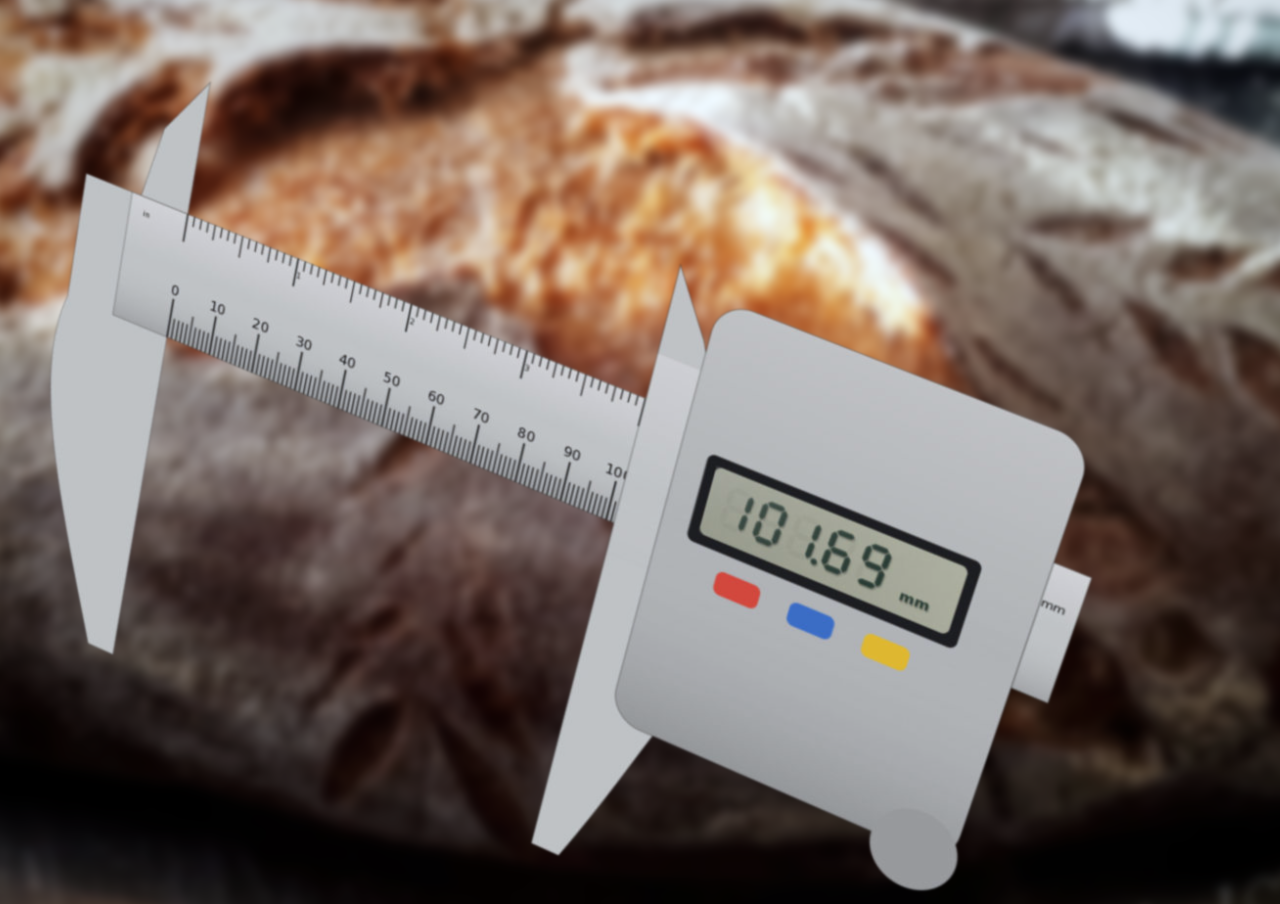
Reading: 101.69 mm
